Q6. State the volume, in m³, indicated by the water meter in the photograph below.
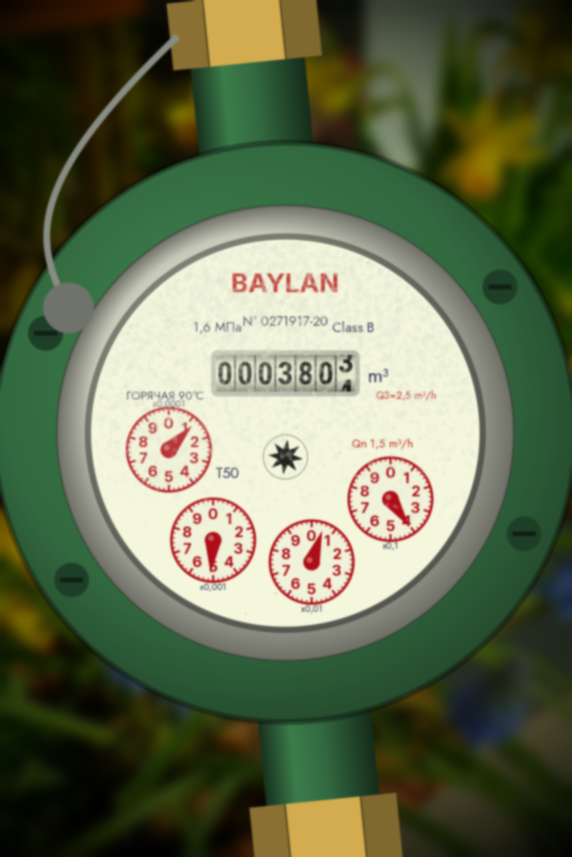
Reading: 3803.4051 m³
